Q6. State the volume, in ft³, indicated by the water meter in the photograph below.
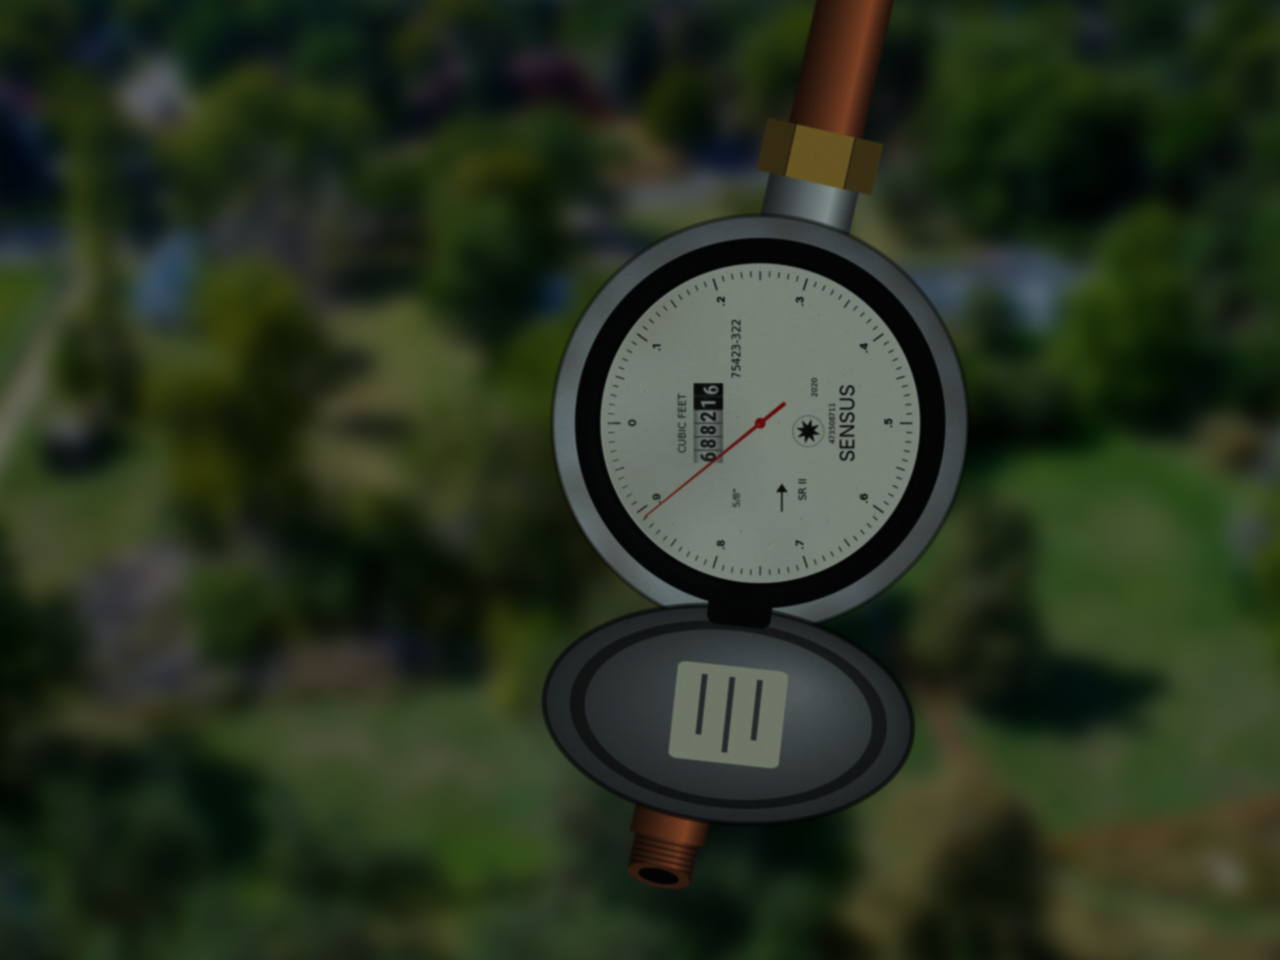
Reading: 688215.89 ft³
